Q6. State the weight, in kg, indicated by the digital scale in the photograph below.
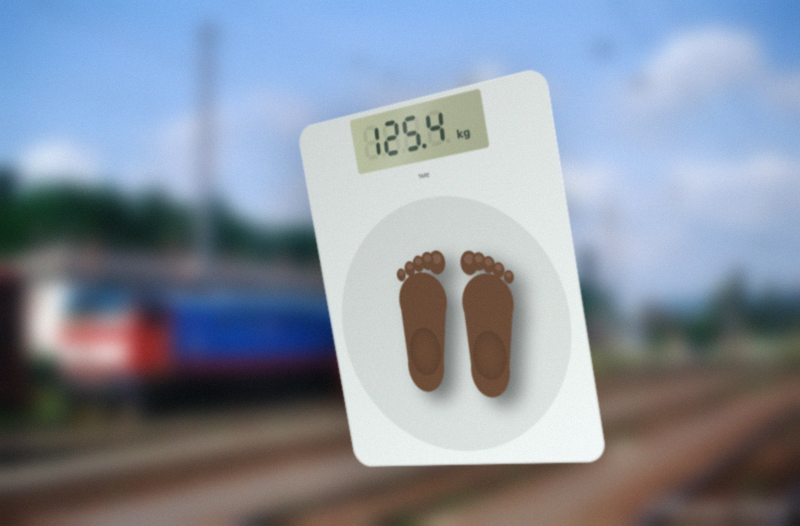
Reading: 125.4 kg
